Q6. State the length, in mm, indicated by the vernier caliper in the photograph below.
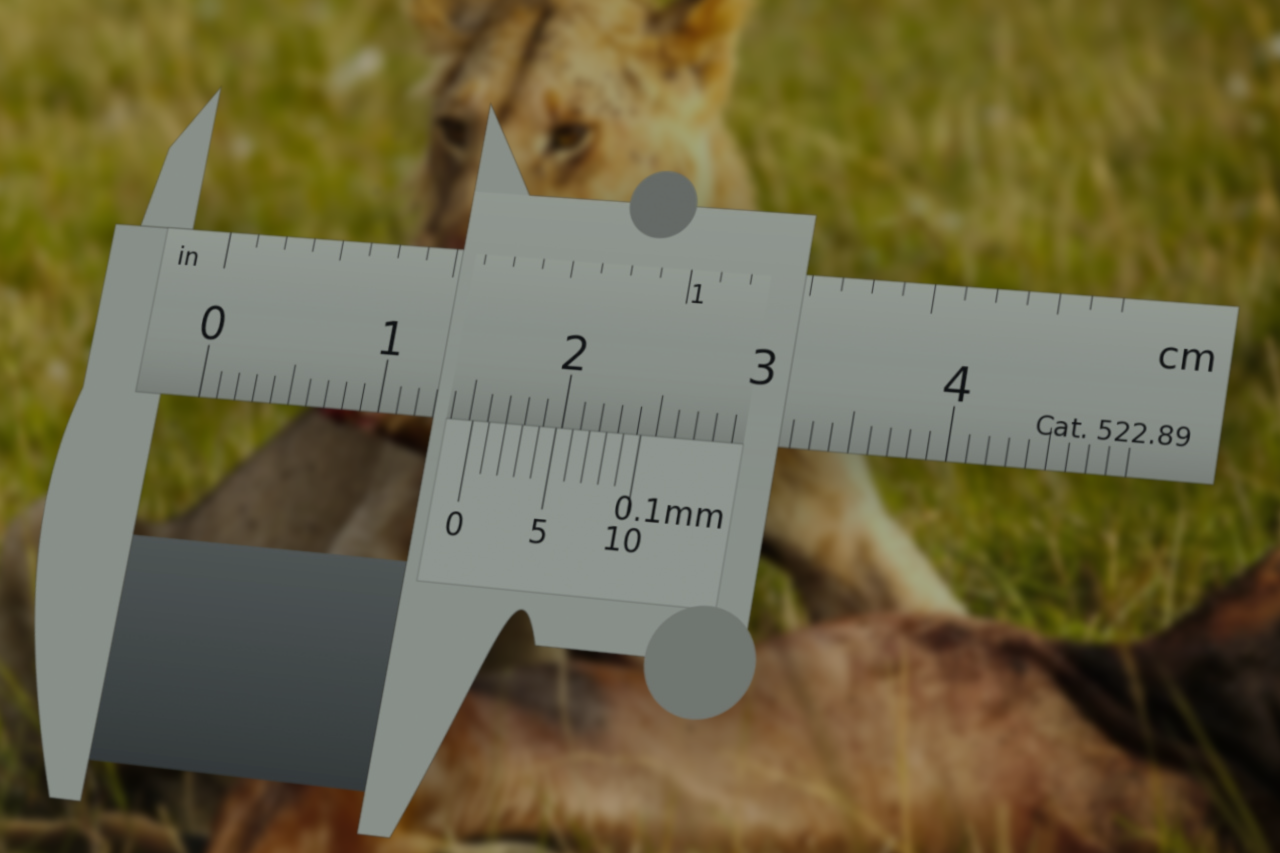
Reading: 15.2 mm
